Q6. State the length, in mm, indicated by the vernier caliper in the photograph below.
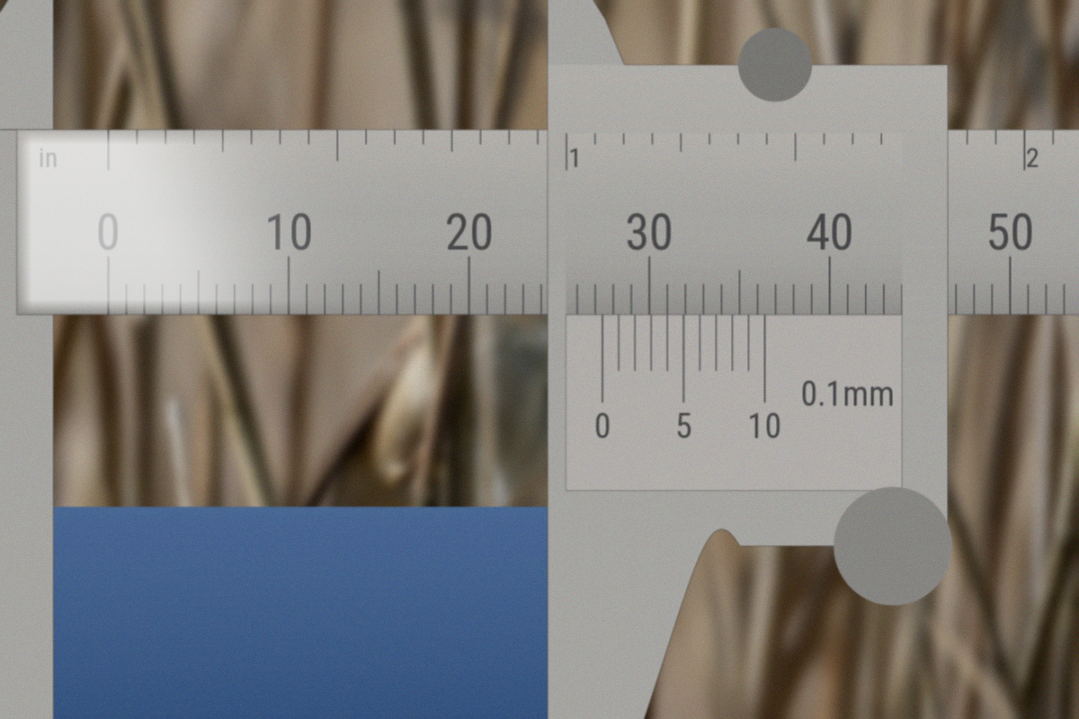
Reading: 27.4 mm
